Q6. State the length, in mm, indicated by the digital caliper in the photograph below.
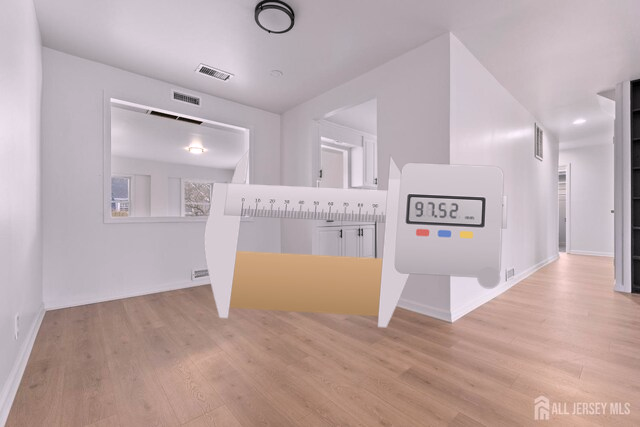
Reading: 97.52 mm
